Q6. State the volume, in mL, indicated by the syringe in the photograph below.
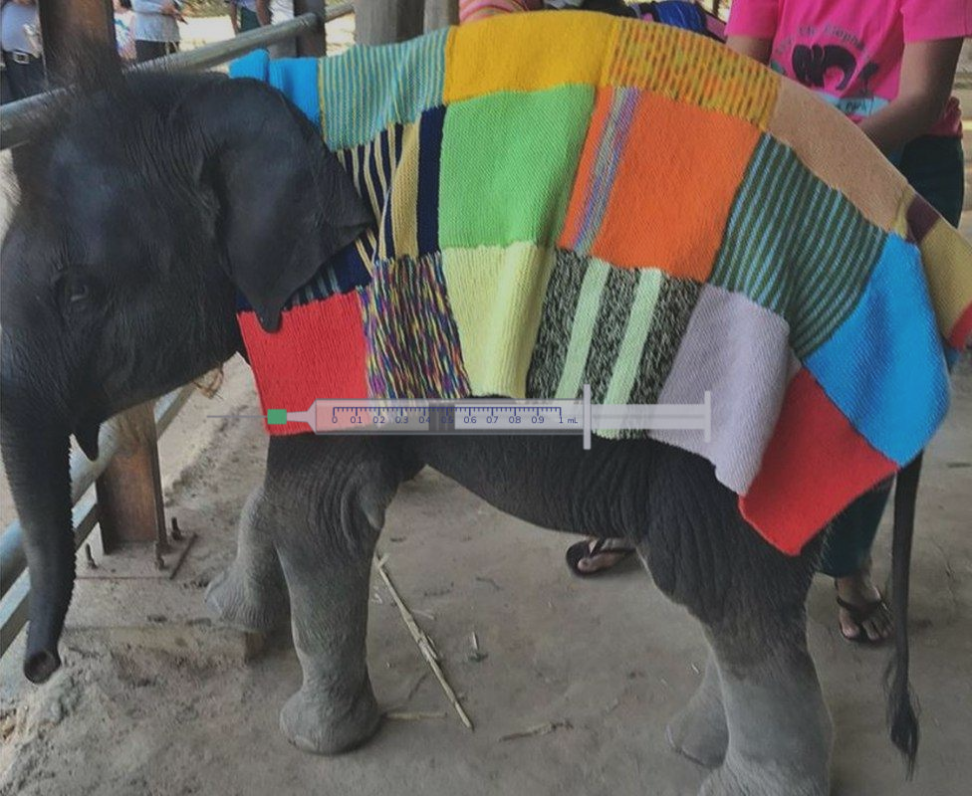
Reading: 0.42 mL
